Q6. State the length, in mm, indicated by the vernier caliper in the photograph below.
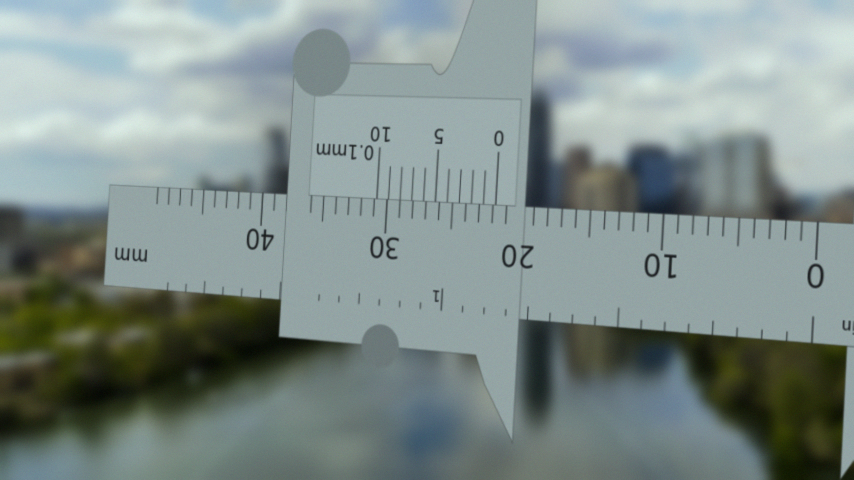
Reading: 21.8 mm
